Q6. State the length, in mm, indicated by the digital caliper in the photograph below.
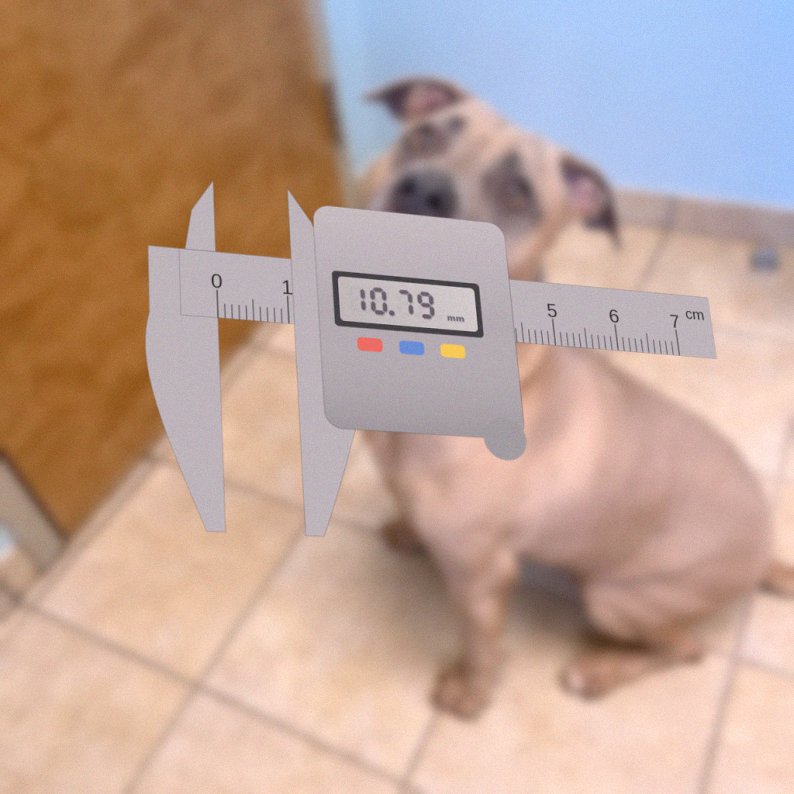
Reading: 10.79 mm
